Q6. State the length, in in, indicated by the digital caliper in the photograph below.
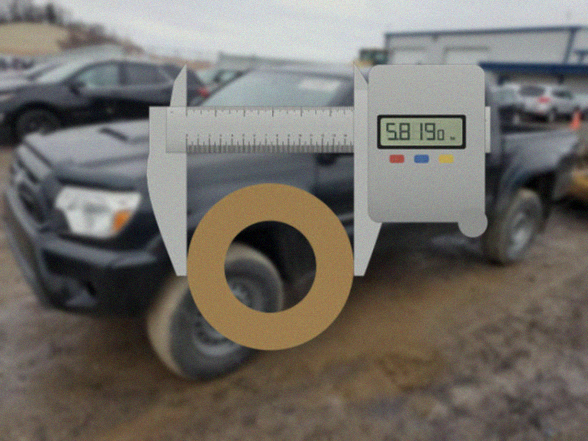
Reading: 5.8190 in
